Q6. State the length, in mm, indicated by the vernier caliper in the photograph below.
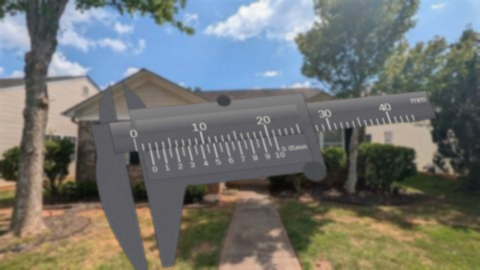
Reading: 2.0 mm
